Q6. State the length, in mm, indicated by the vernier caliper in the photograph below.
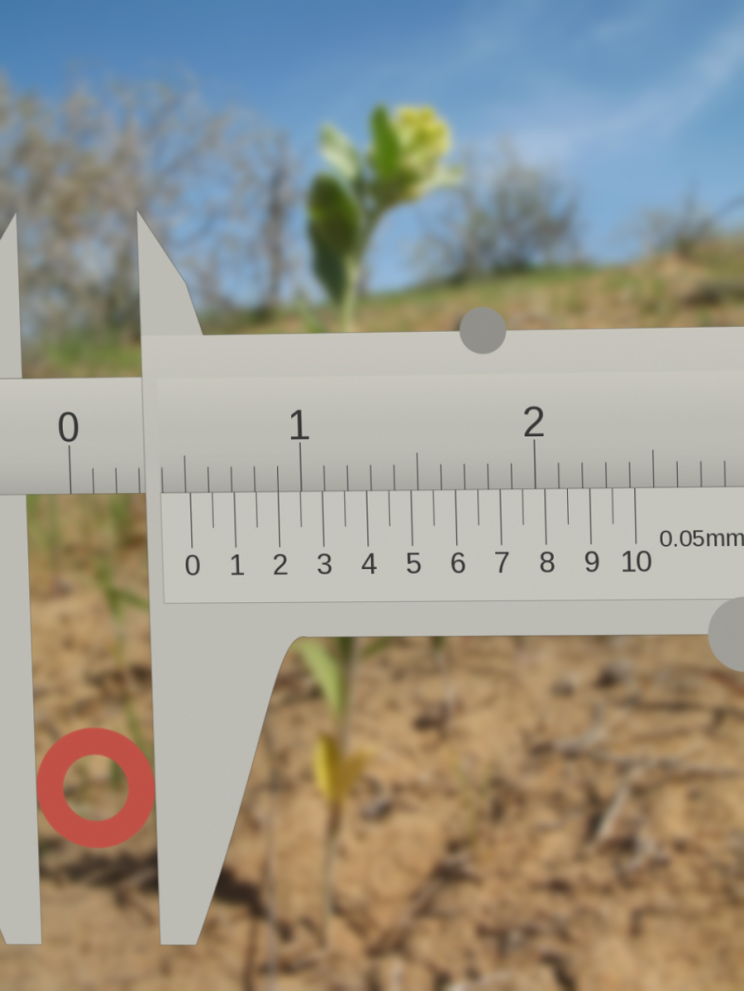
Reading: 5.20 mm
